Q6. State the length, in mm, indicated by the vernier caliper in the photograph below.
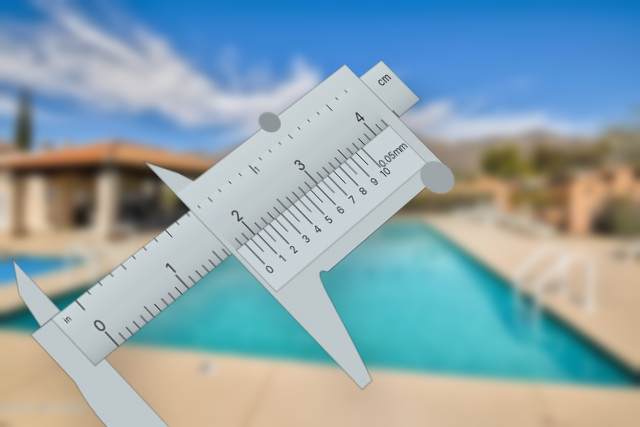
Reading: 18.4 mm
